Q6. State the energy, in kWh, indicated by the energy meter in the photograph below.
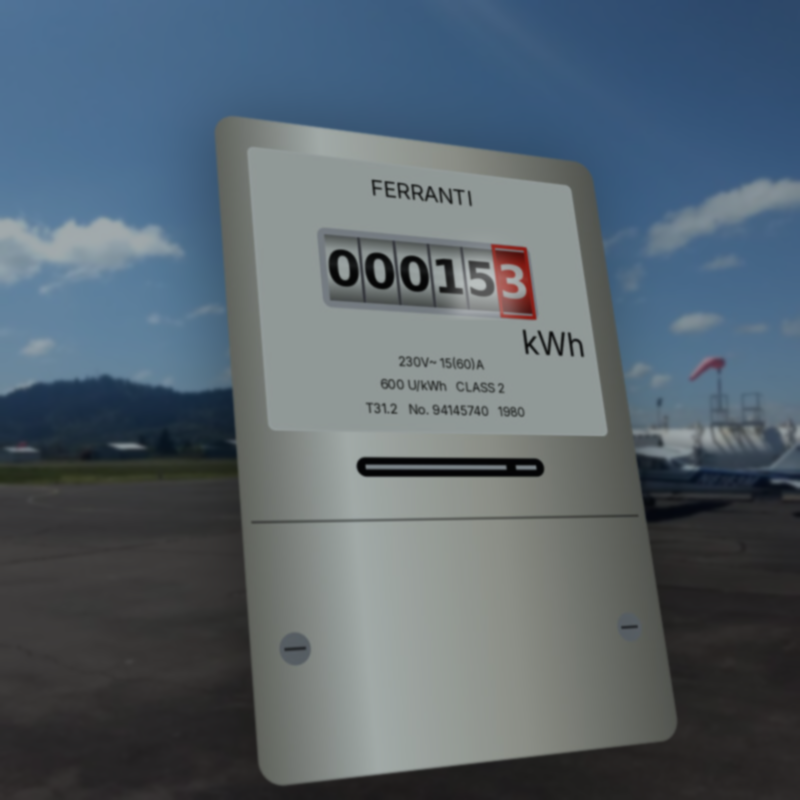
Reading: 15.3 kWh
